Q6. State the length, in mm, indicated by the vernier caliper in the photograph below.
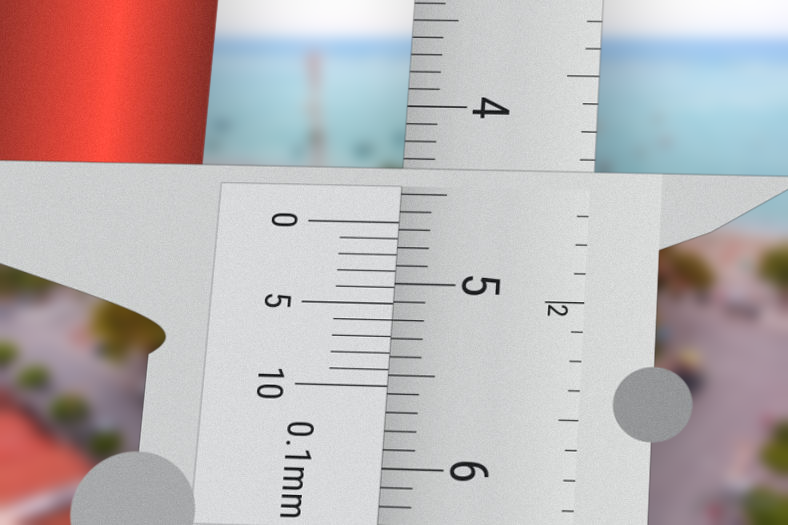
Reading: 46.6 mm
